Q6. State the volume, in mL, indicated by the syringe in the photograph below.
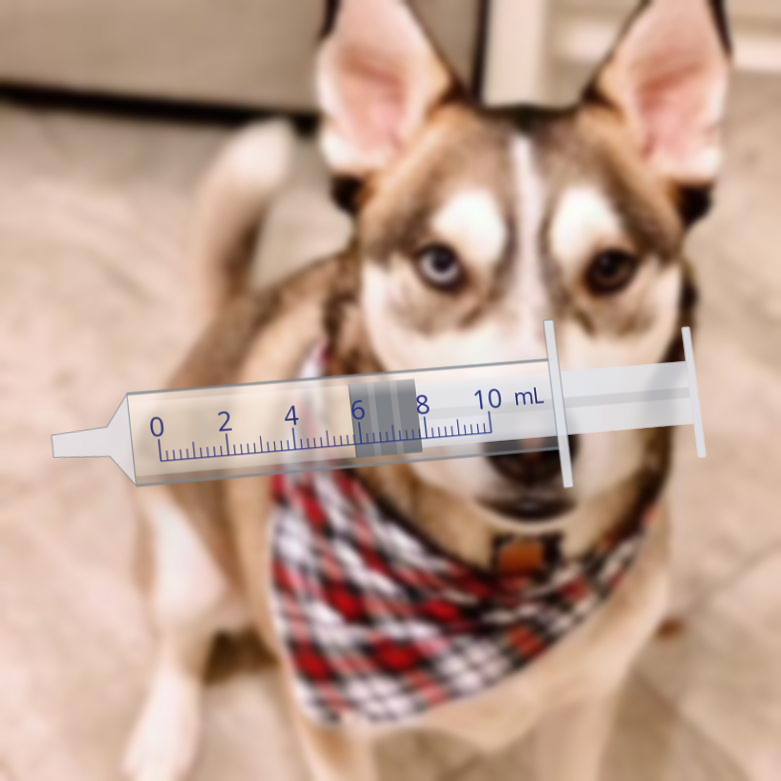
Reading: 5.8 mL
